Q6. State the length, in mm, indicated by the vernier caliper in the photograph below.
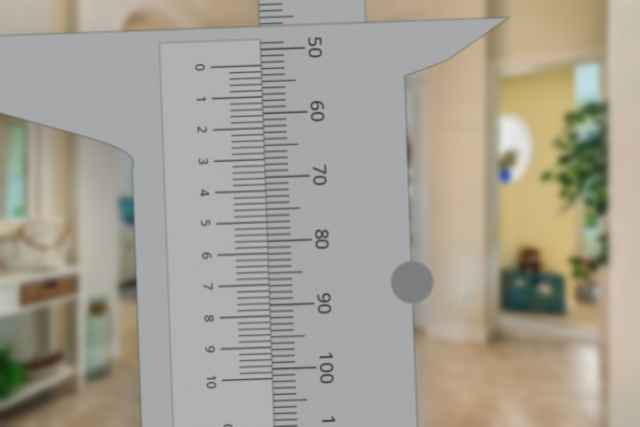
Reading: 52.5 mm
